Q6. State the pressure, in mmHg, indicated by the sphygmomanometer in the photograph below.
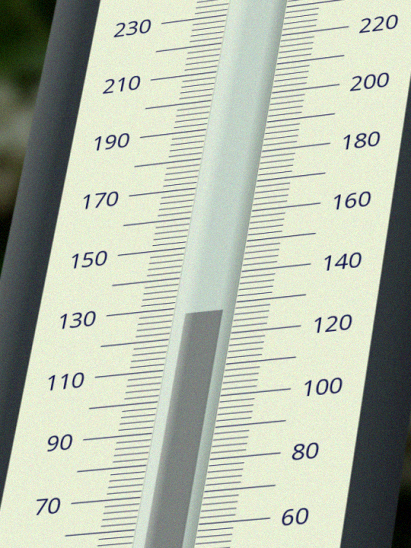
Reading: 128 mmHg
